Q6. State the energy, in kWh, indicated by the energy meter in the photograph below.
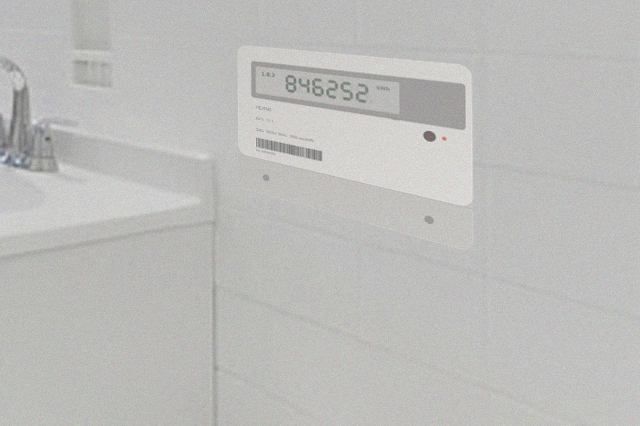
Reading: 846252 kWh
